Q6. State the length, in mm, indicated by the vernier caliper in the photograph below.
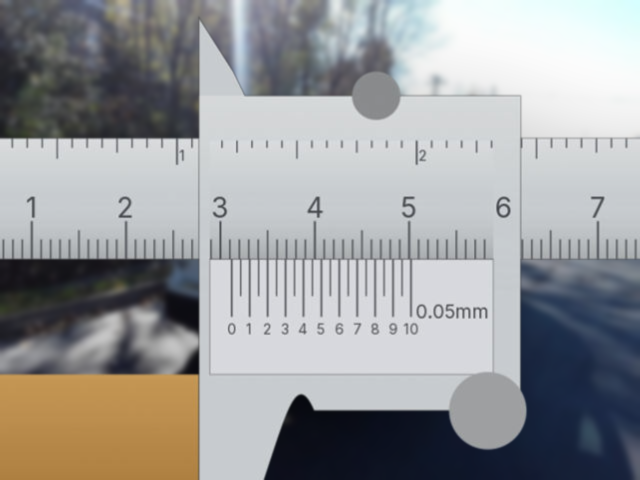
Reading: 31.2 mm
